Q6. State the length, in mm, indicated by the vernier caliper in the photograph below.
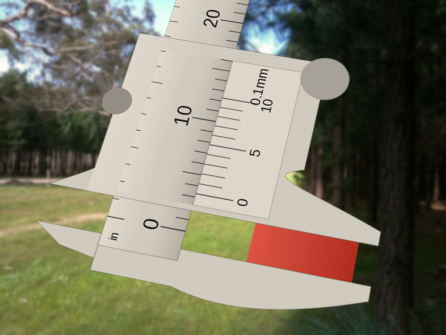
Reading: 3.3 mm
